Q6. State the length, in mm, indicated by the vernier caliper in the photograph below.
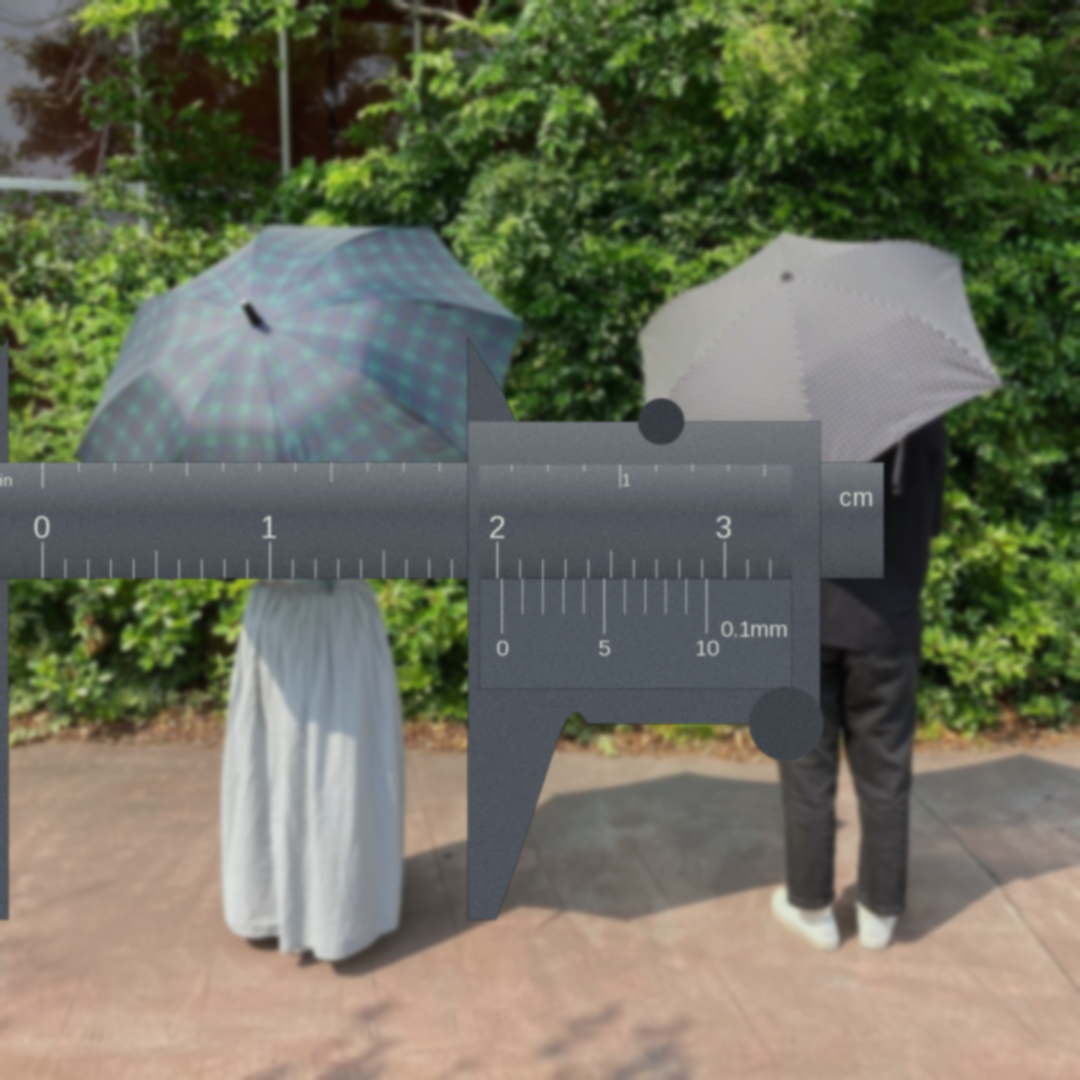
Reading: 20.2 mm
